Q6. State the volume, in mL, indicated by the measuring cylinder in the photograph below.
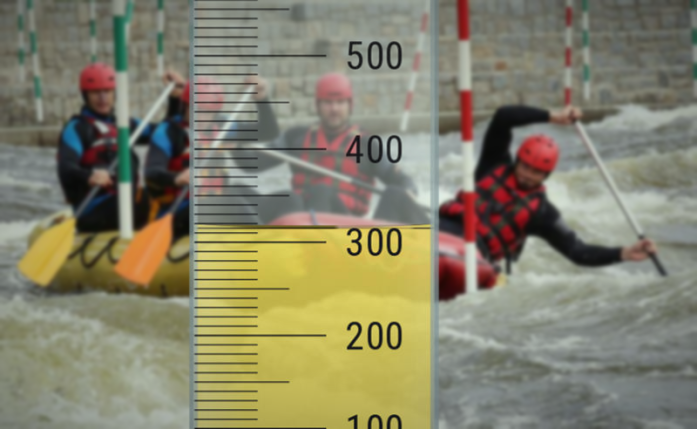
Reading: 315 mL
